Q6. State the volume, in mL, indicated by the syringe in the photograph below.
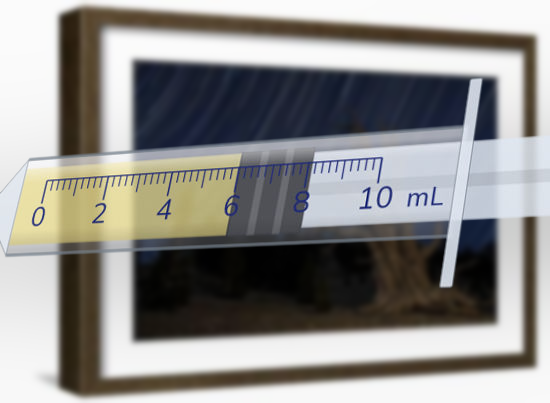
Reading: 6 mL
